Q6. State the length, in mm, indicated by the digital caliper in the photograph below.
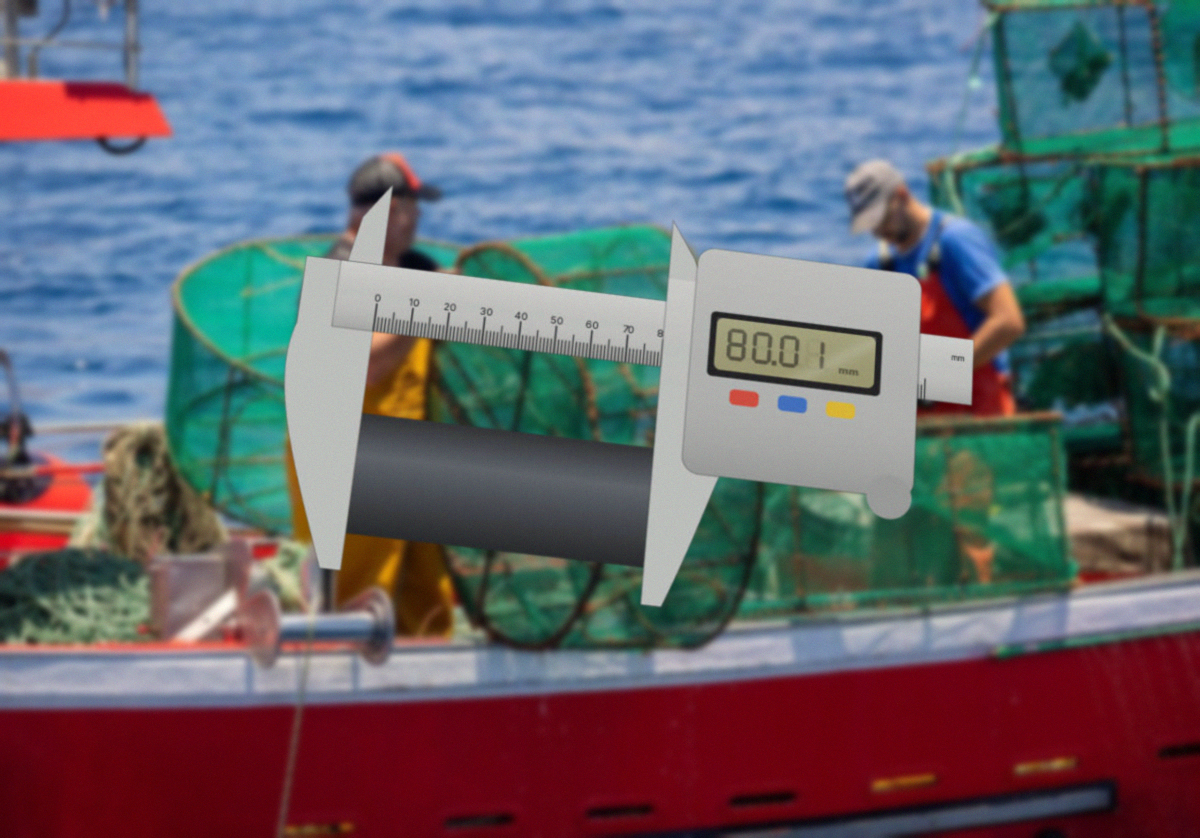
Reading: 80.01 mm
